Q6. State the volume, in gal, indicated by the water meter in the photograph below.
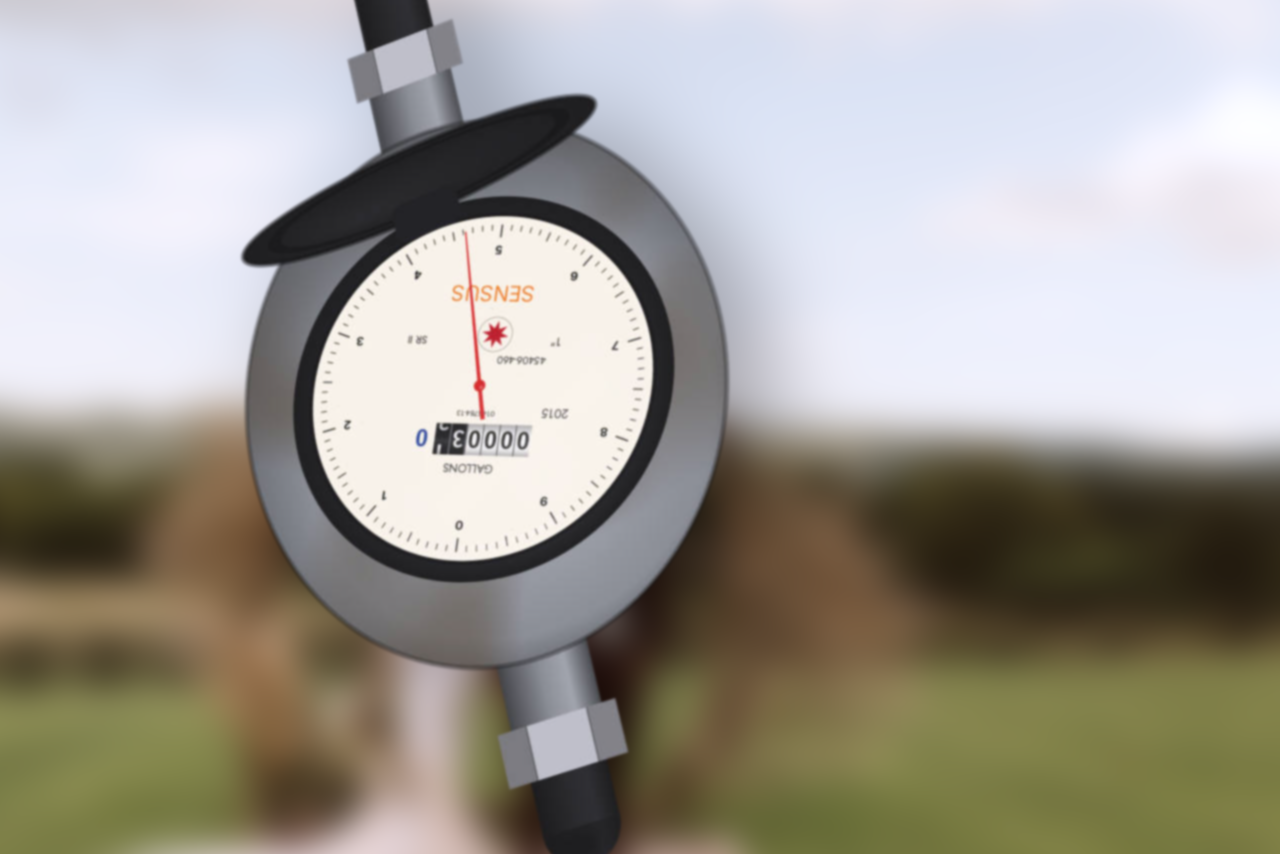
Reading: 314.6 gal
